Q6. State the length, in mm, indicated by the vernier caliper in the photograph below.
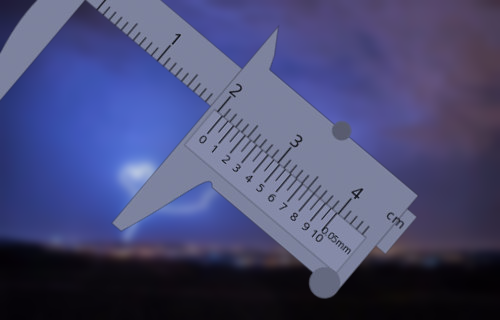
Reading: 20.8 mm
